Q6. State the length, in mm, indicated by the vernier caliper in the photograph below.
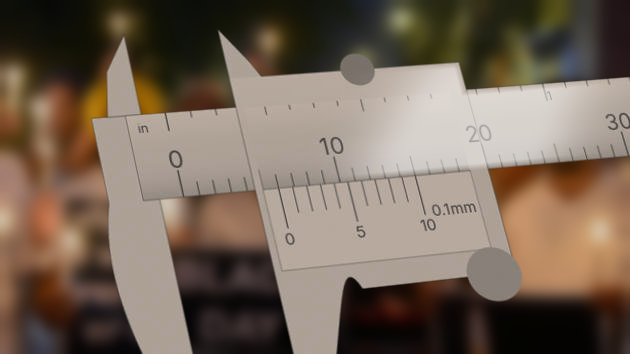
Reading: 6.0 mm
